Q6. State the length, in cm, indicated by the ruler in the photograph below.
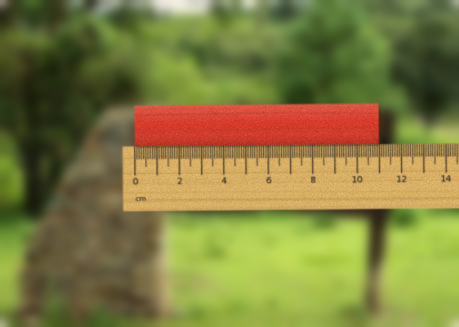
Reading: 11 cm
